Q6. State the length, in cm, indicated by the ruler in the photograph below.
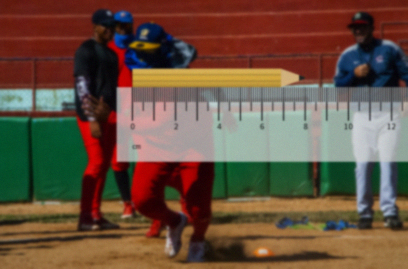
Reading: 8 cm
